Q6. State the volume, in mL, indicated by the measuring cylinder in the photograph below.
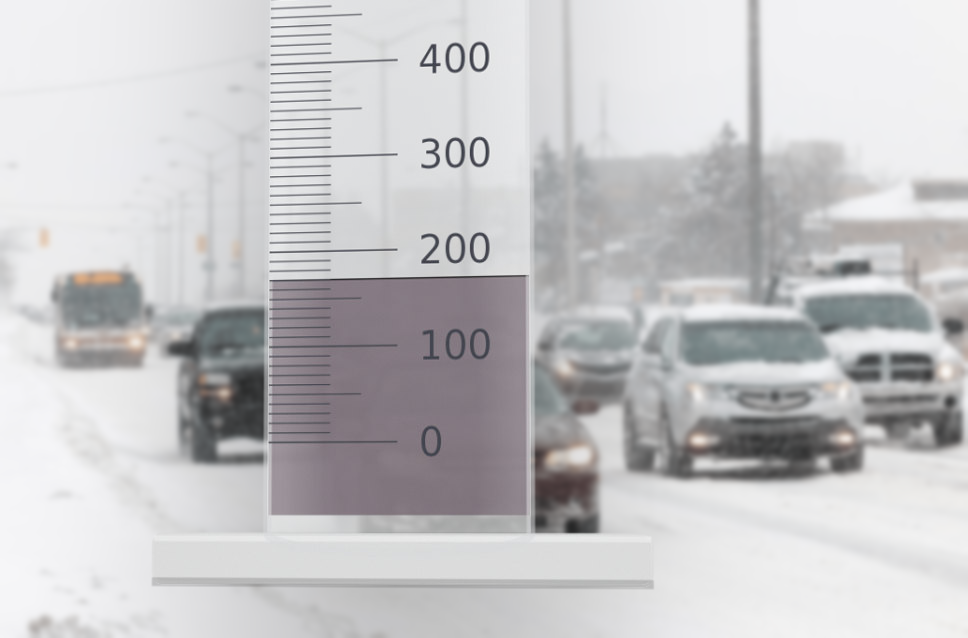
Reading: 170 mL
